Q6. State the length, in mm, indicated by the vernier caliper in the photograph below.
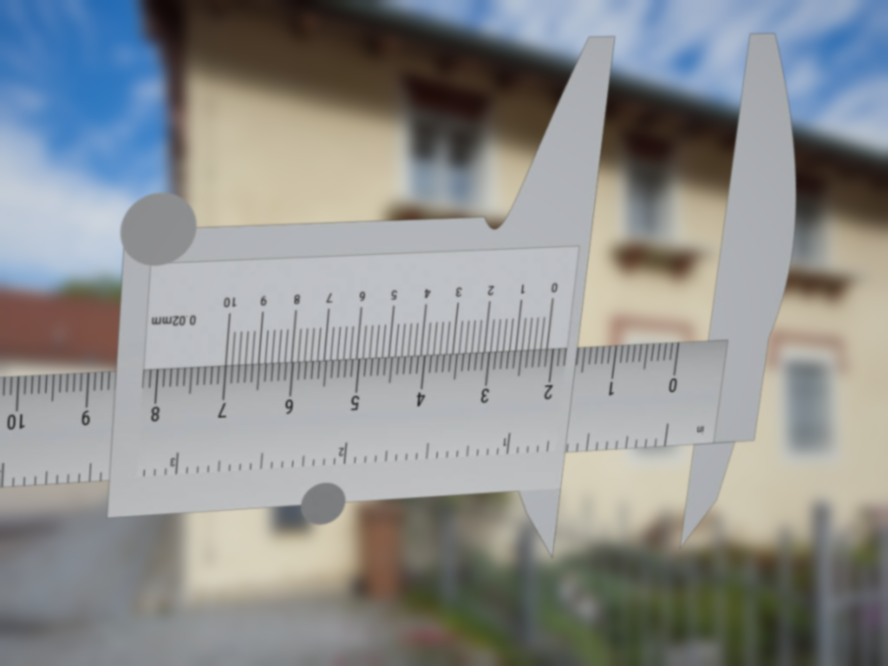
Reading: 21.0 mm
